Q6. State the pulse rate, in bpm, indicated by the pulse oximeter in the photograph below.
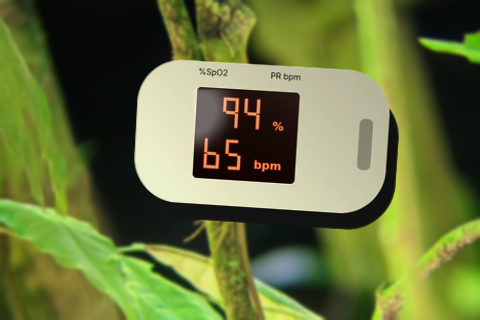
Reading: 65 bpm
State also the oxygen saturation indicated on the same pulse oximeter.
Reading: 94 %
